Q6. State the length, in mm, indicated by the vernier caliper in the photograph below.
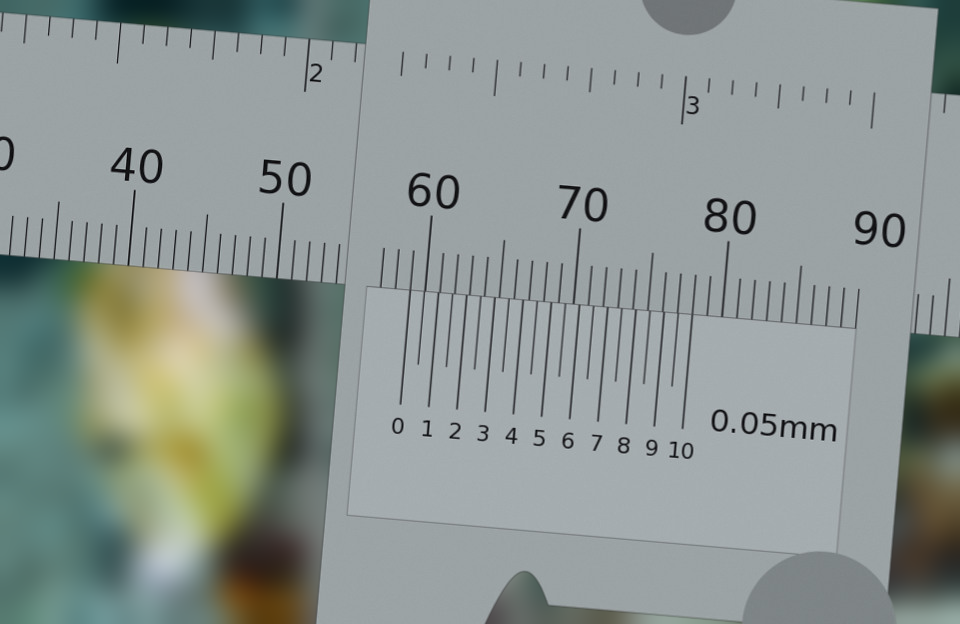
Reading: 59.0 mm
